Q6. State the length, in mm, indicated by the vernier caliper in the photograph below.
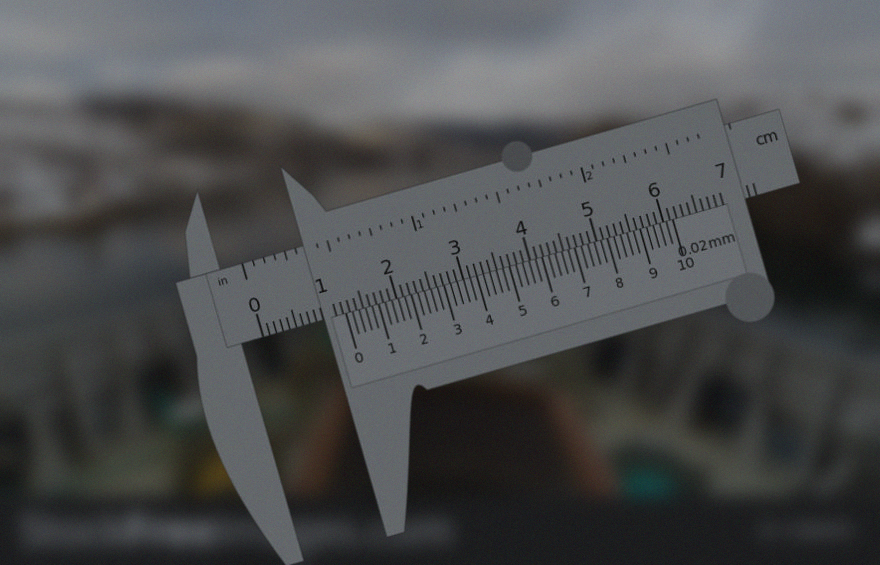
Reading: 12.4 mm
